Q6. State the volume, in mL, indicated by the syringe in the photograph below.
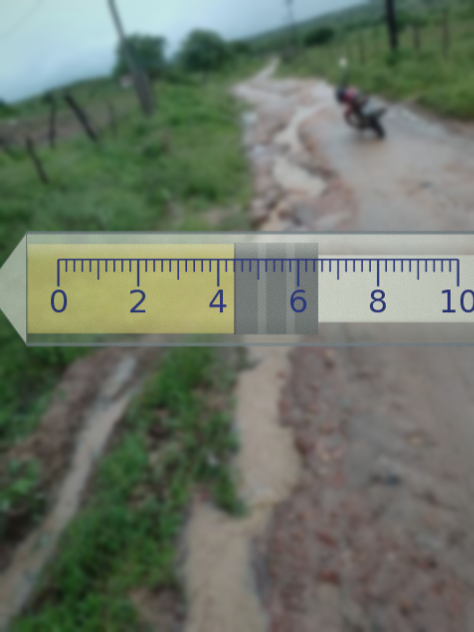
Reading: 4.4 mL
